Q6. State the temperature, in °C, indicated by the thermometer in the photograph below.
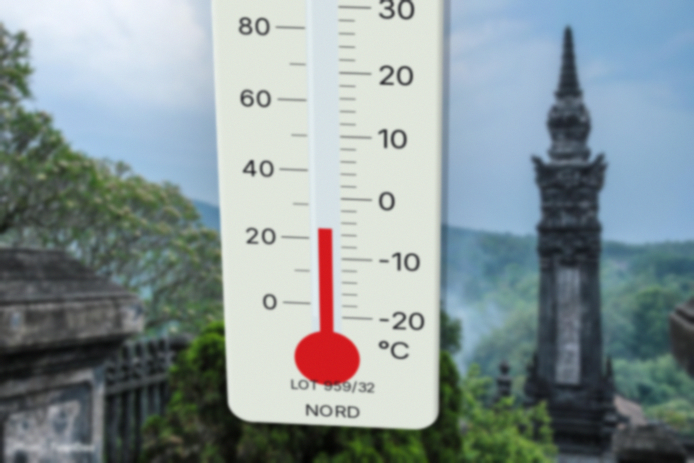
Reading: -5 °C
